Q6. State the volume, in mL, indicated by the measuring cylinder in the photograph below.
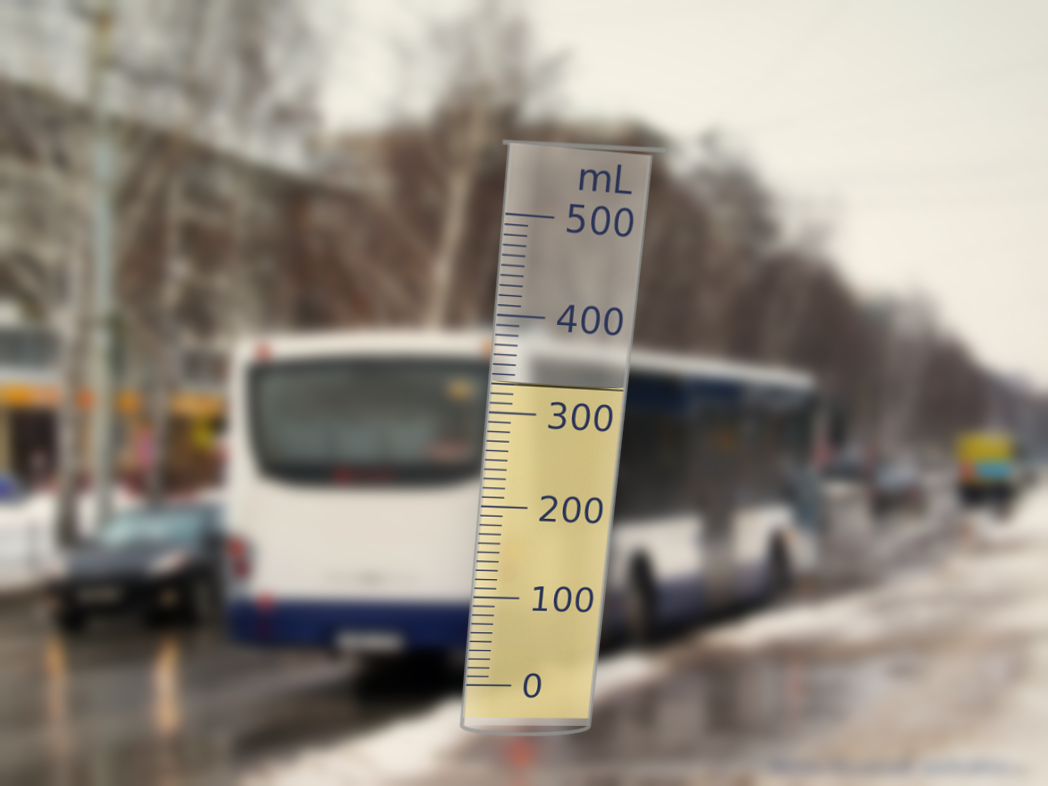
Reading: 330 mL
